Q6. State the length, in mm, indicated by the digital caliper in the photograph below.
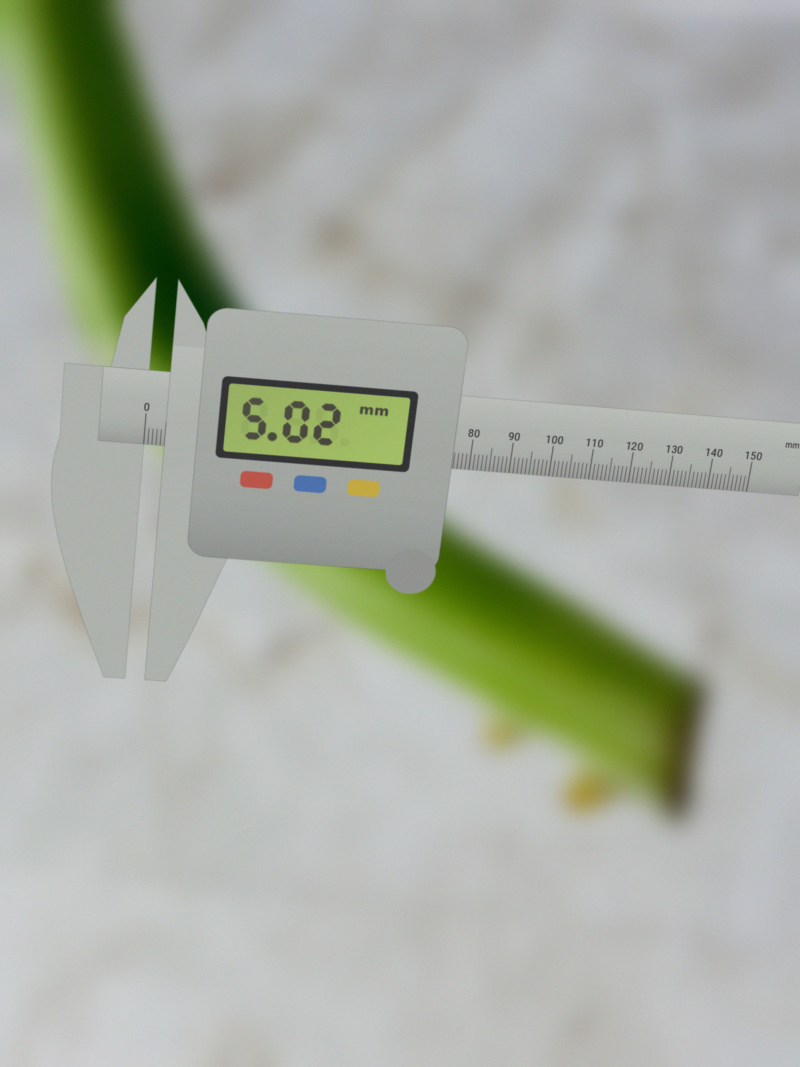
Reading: 5.02 mm
